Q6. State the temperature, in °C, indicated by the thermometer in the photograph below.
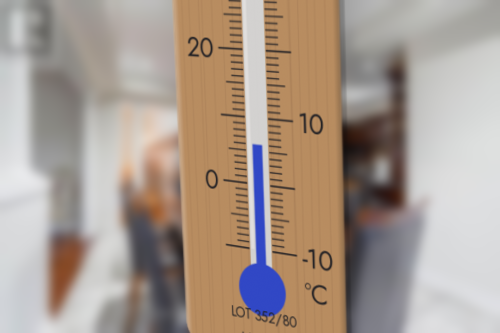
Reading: 6 °C
